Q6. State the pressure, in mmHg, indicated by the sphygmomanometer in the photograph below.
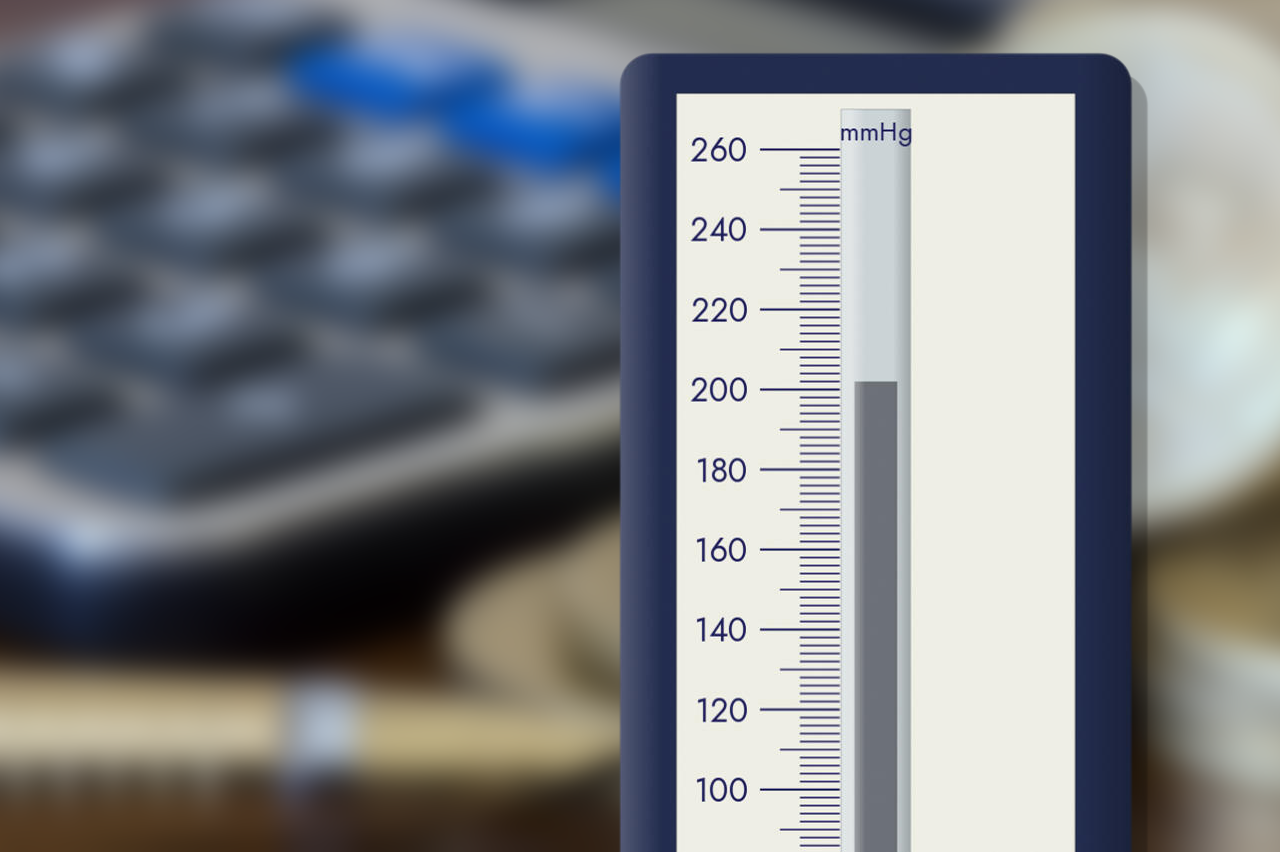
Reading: 202 mmHg
